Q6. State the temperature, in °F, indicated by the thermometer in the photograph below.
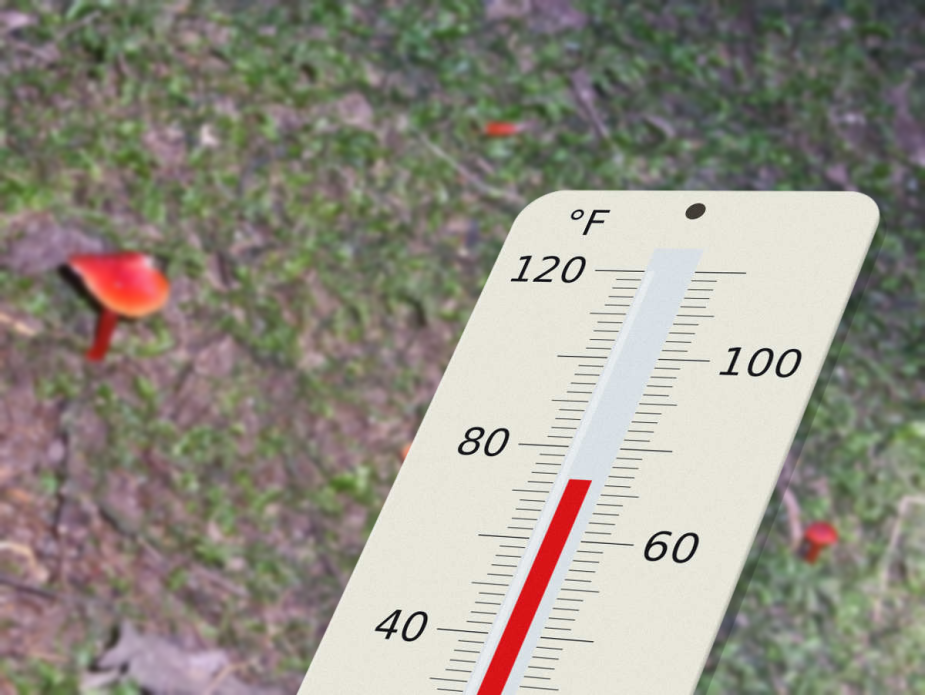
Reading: 73 °F
